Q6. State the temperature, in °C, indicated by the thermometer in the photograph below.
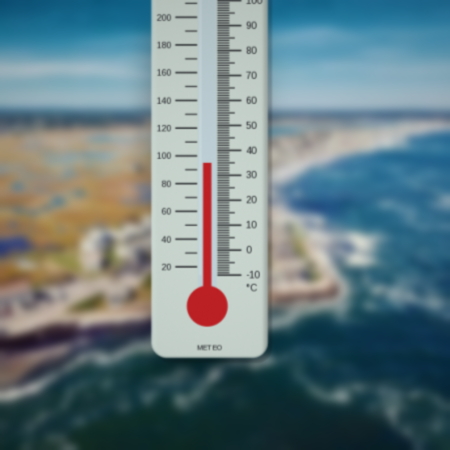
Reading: 35 °C
